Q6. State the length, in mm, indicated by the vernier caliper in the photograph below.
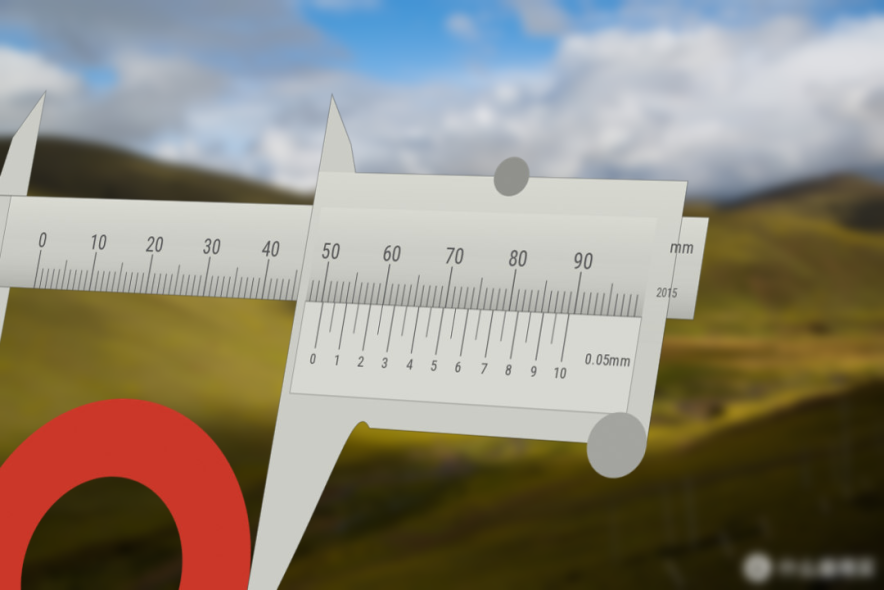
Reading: 50.2 mm
